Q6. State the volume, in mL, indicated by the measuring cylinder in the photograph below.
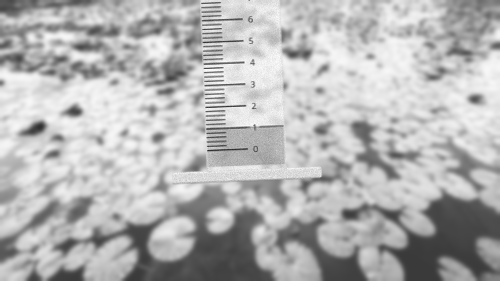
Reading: 1 mL
